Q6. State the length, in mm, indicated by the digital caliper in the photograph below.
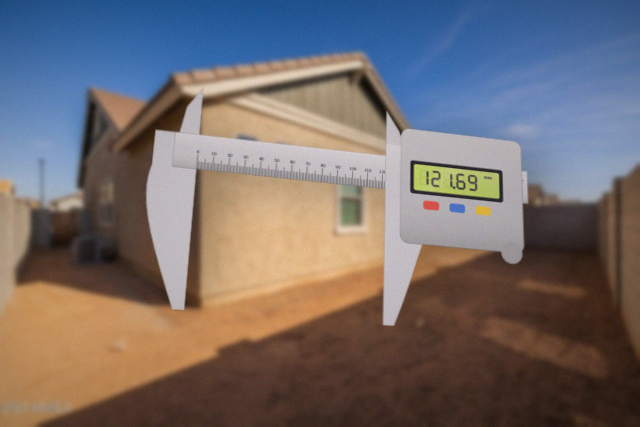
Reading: 121.69 mm
